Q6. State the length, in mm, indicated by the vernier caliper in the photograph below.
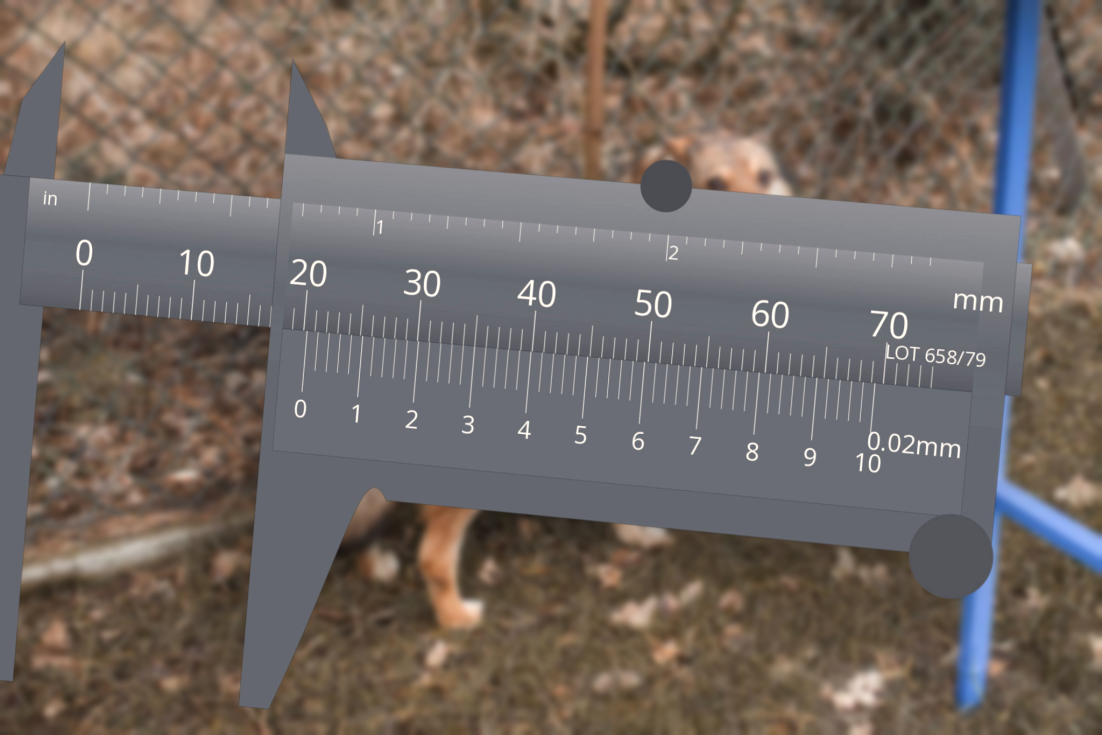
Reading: 20.3 mm
